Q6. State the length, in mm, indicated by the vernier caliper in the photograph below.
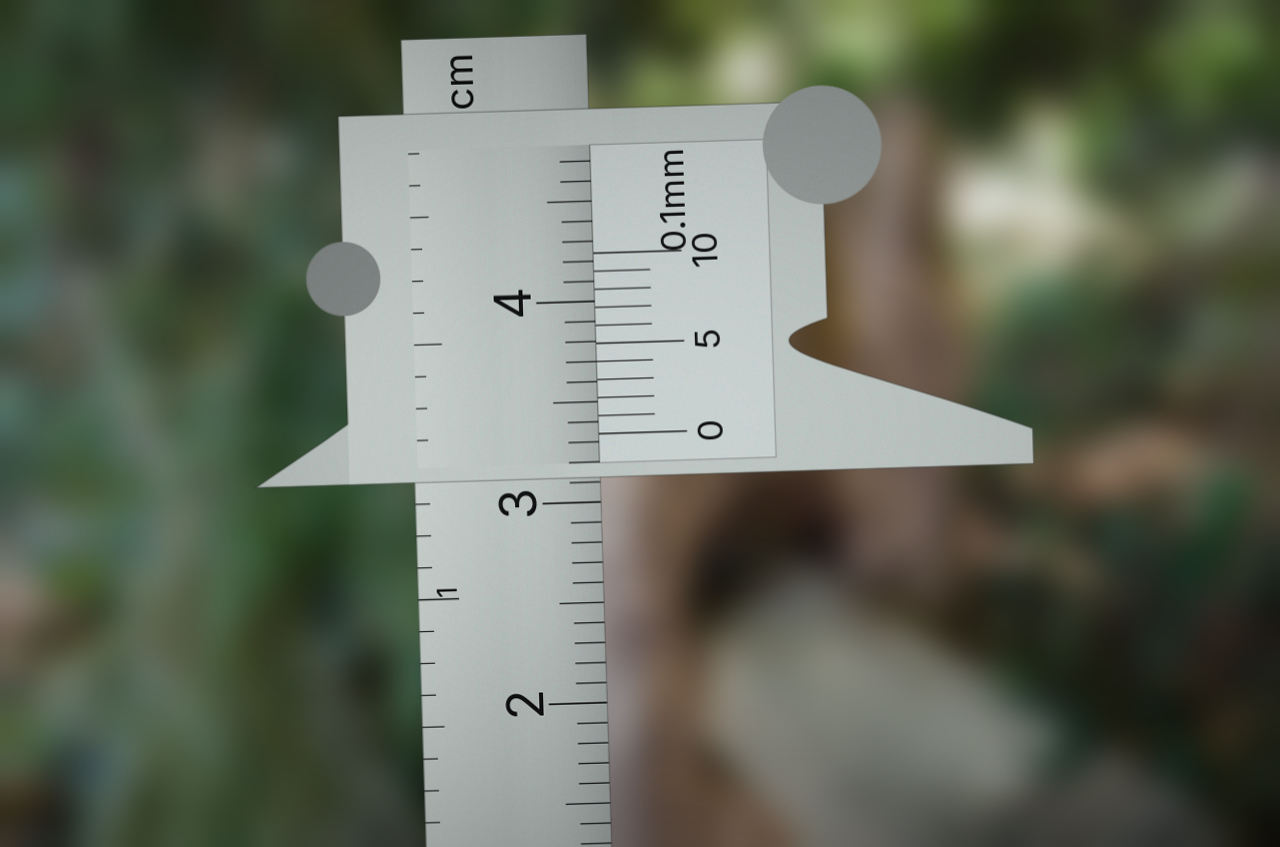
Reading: 33.4 mm
